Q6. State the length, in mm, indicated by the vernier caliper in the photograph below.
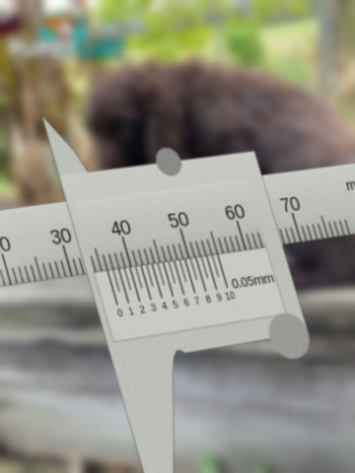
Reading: 36.0 mm
